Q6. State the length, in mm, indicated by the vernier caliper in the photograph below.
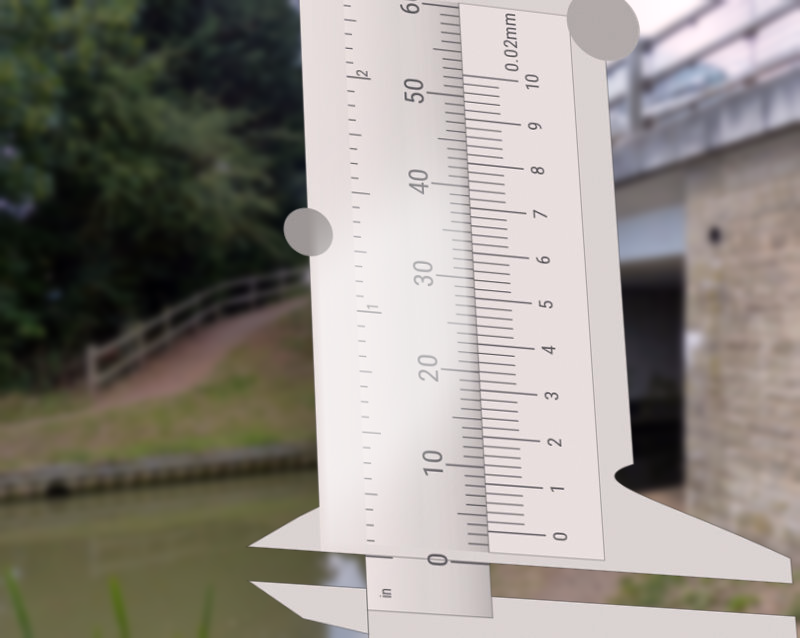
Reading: 3.4 mm
